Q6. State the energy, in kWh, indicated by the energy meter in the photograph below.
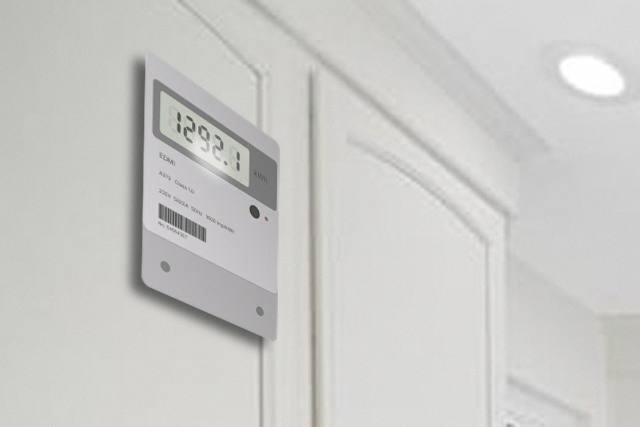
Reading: 1292.1 kWh
